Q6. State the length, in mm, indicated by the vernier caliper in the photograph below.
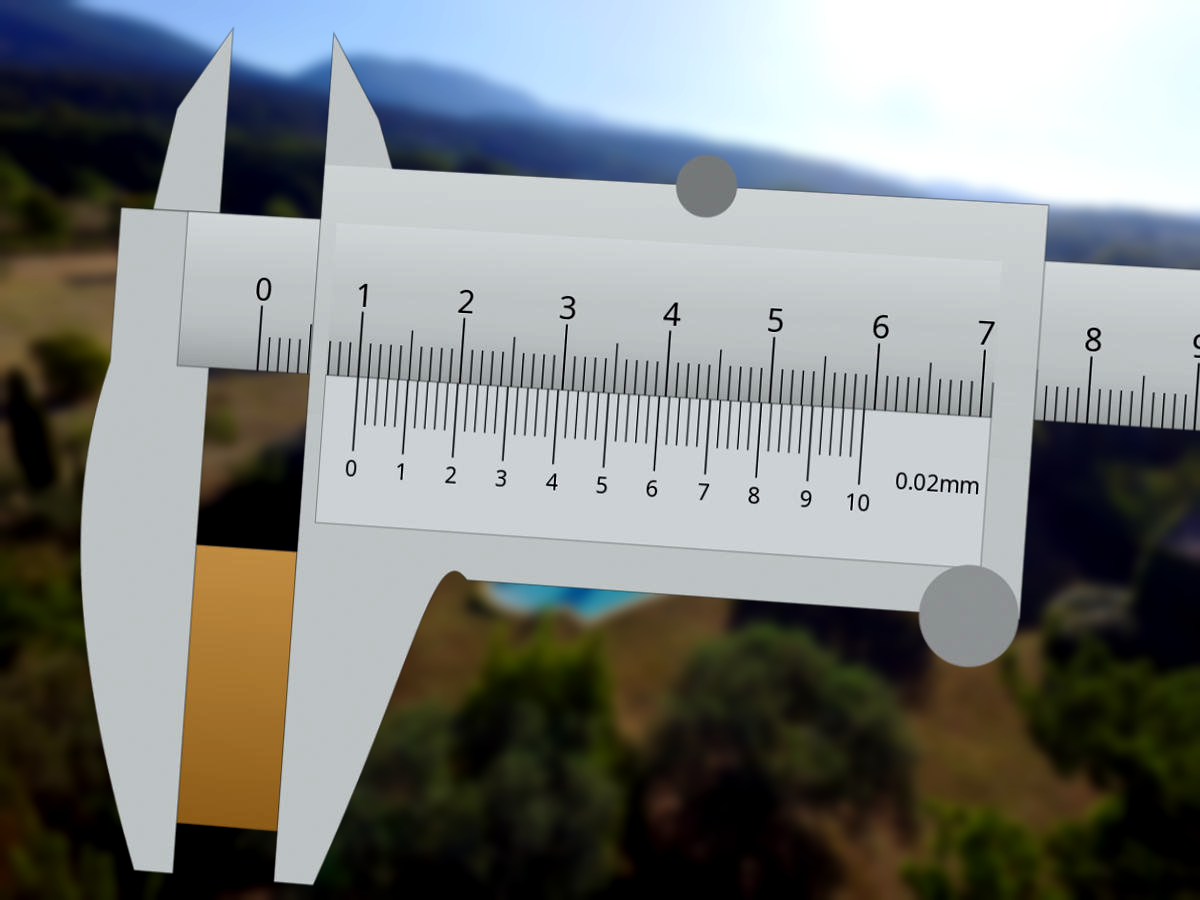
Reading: 10.0 mm
